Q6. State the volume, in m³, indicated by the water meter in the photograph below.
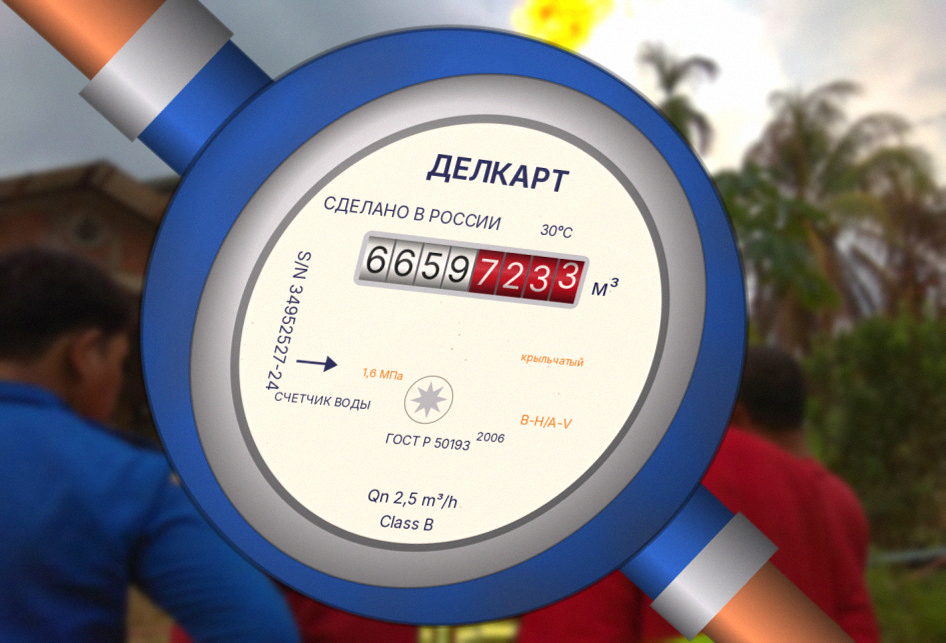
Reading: 6659.7233 m³
